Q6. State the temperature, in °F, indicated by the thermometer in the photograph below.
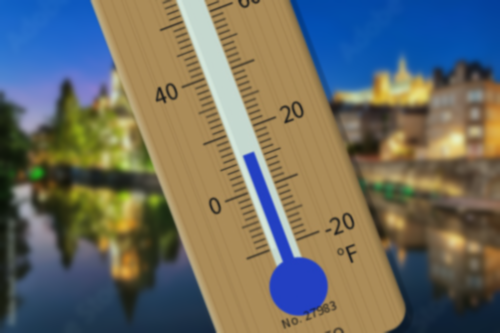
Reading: 12 °F
